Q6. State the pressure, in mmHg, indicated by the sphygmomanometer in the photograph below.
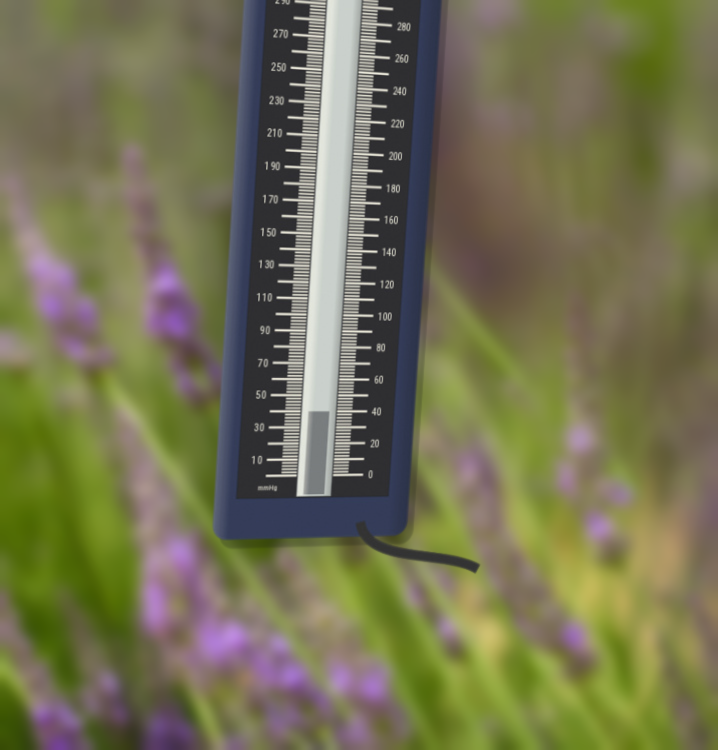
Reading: 40 mmHg
